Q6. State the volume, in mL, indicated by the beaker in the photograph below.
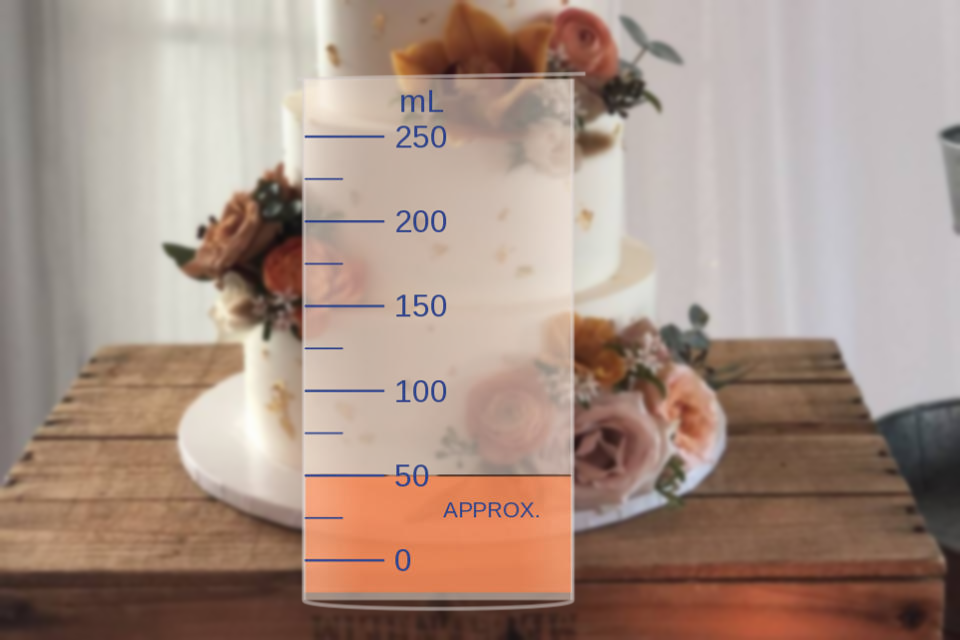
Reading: 50 mL
